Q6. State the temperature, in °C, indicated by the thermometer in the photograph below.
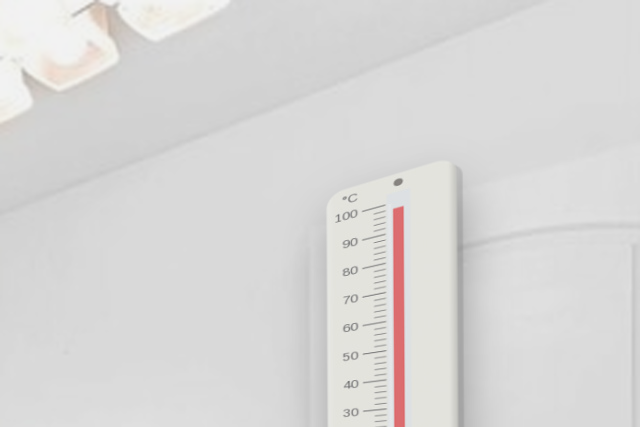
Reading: 98 °C
